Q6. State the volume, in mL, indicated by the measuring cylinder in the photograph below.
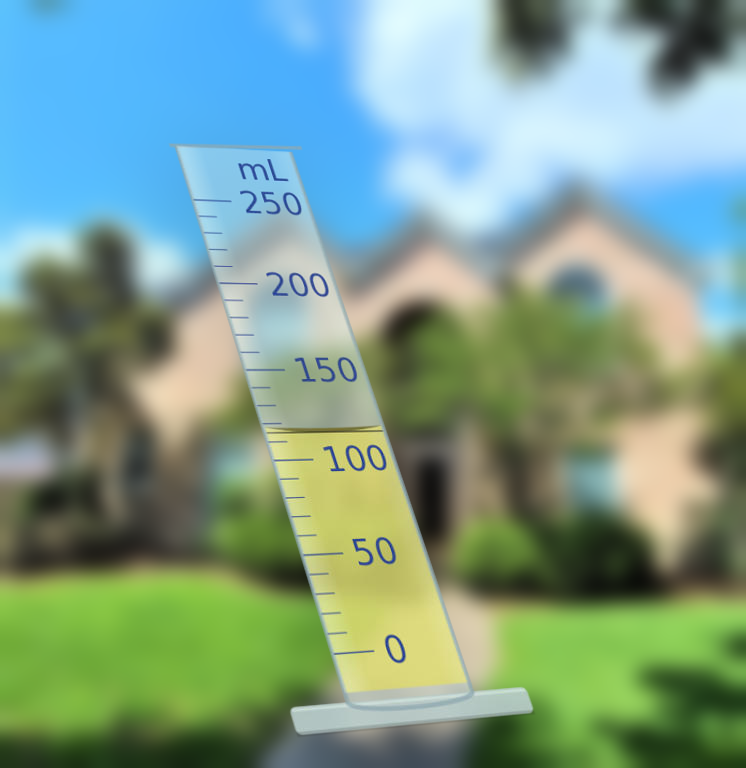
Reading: 115 mL
